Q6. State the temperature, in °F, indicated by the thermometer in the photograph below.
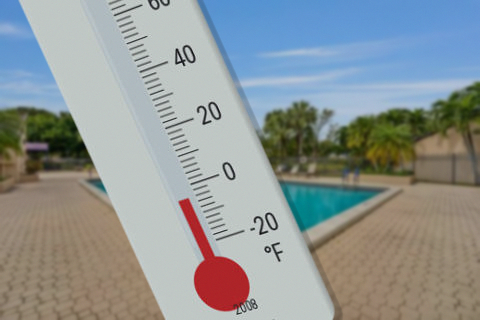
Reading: -4 °F
